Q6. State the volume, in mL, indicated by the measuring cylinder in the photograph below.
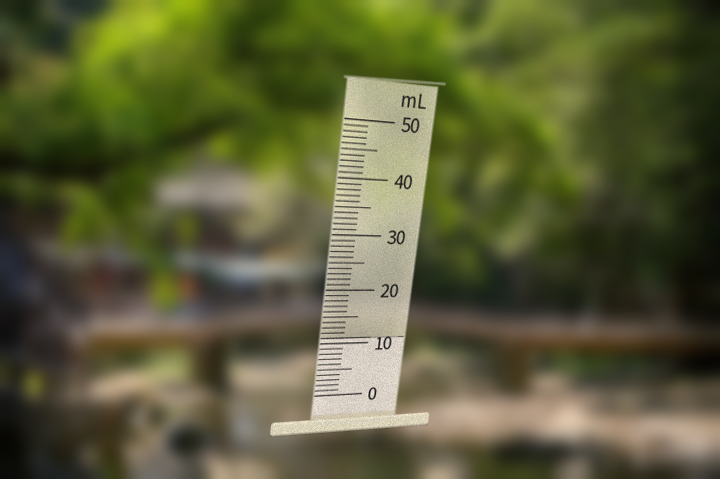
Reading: 11 mL
